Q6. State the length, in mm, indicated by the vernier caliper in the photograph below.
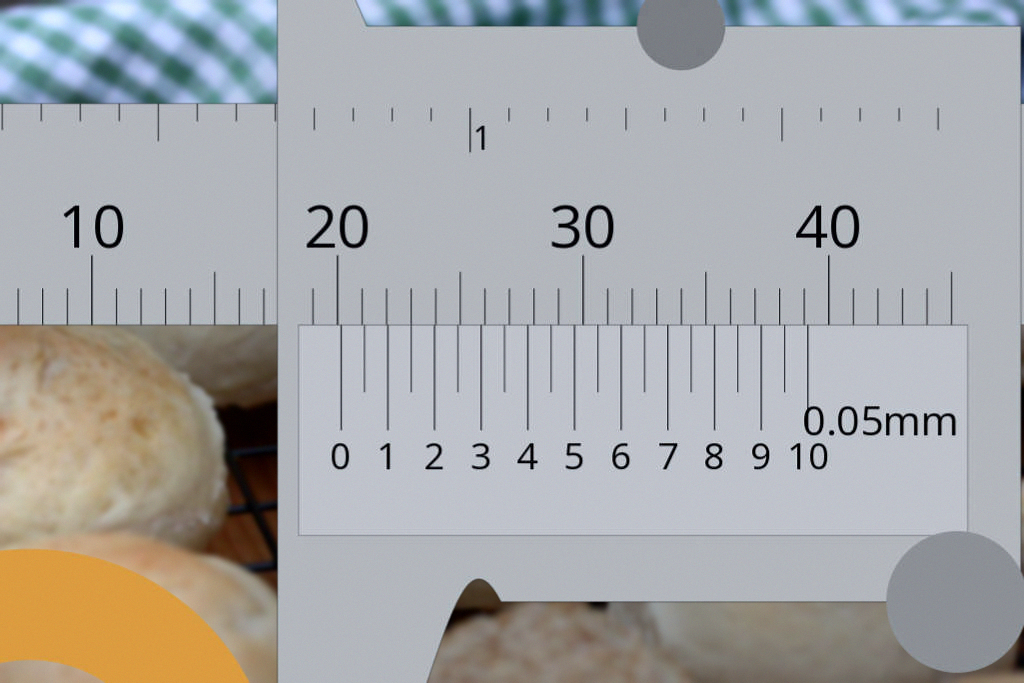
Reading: 20.15 mm
